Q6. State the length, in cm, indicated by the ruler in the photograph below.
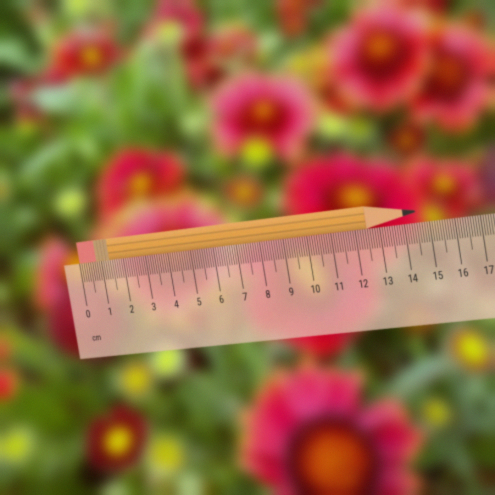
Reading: 14.5 cm
